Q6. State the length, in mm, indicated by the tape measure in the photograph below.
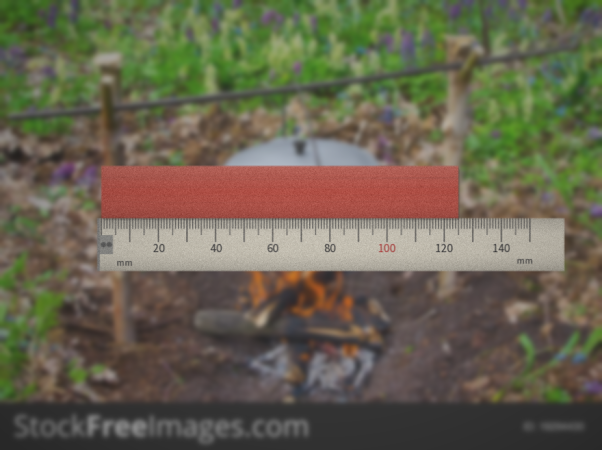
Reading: 125 mm
